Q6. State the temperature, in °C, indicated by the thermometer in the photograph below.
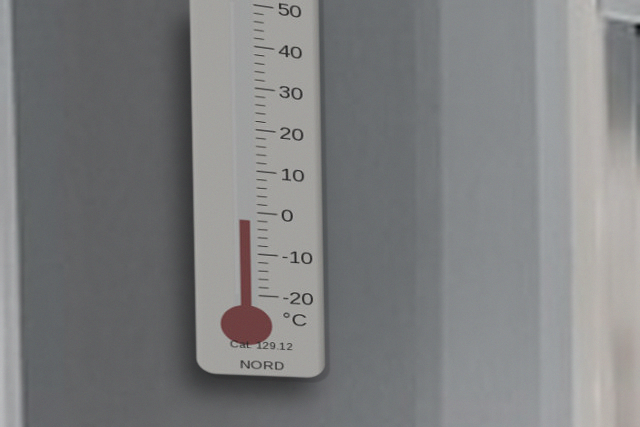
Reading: -2 °C
